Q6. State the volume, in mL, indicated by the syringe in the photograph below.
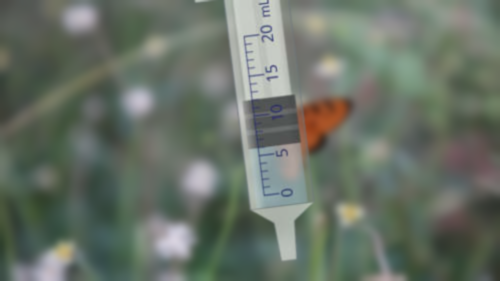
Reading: 6 mL
